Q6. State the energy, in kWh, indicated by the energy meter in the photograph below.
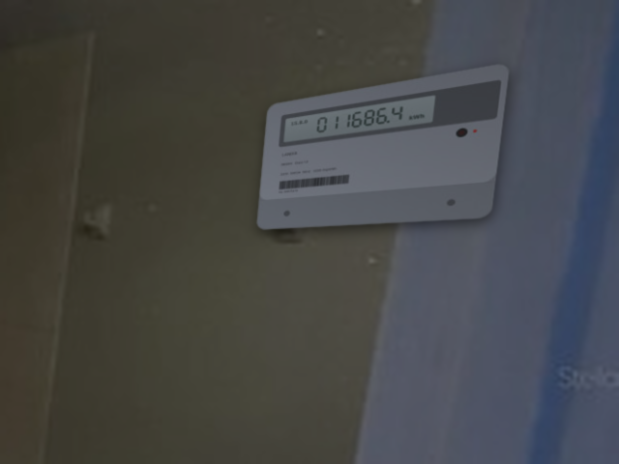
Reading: 11686.4 kWh
